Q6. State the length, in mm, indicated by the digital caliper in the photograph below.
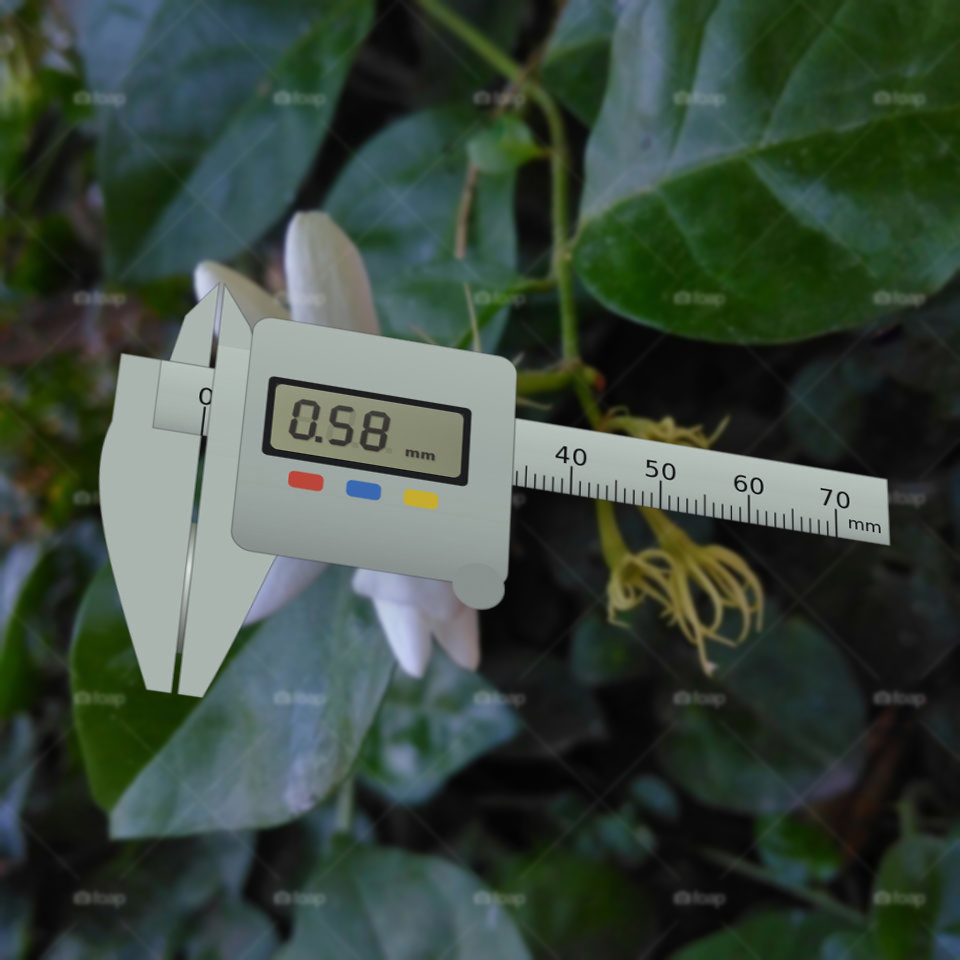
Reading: 0.58 mm
